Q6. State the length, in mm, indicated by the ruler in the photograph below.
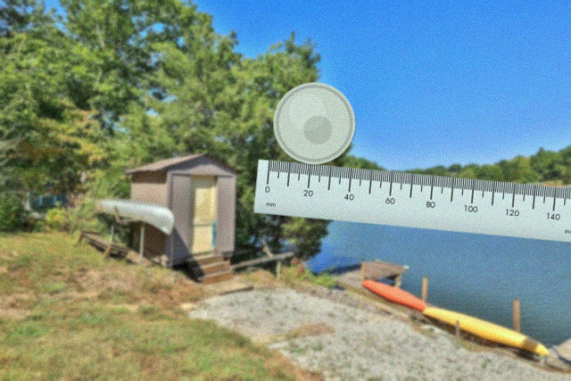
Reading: 40 mm
